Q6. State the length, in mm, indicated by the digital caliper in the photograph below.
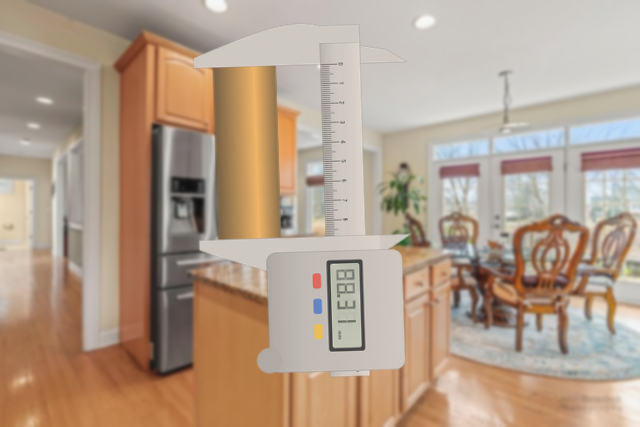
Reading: 88.31 mm
